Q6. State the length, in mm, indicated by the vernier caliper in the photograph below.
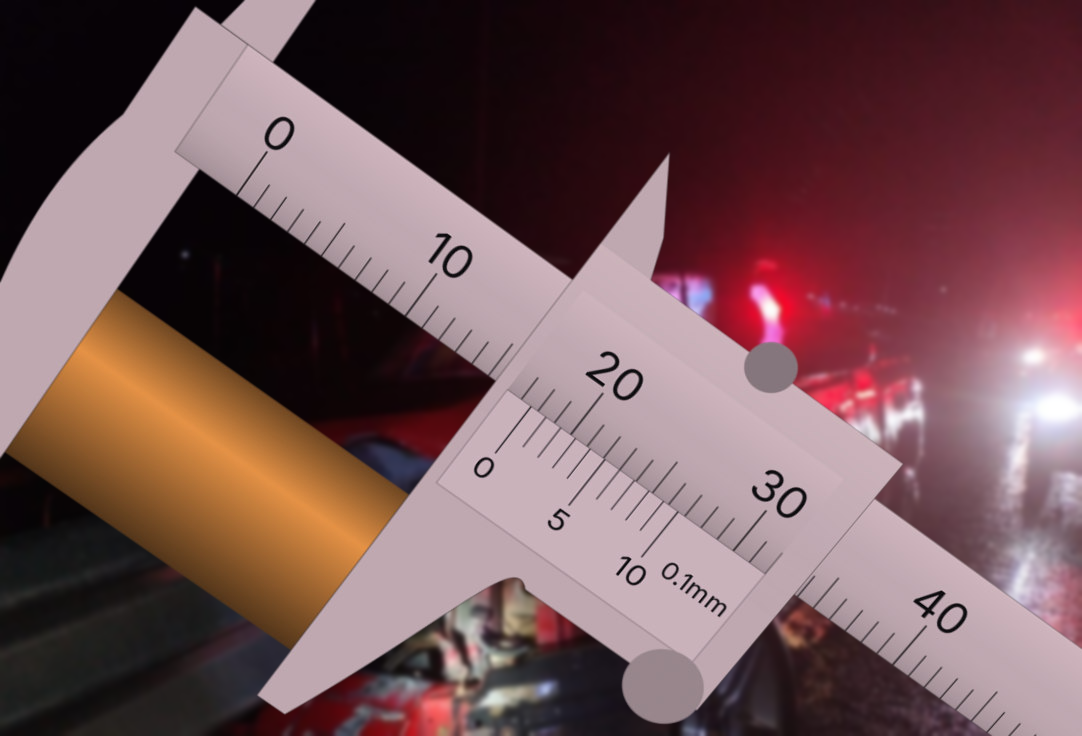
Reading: 17.6 mm
